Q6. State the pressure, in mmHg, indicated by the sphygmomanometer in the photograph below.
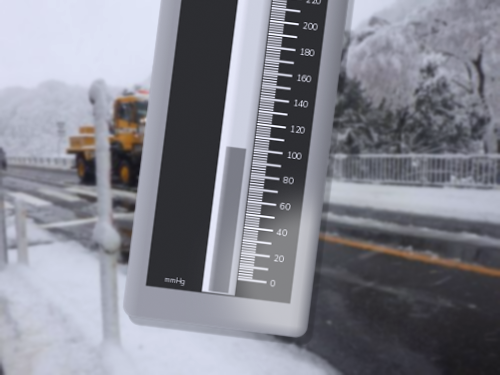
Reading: 100 mmHg
